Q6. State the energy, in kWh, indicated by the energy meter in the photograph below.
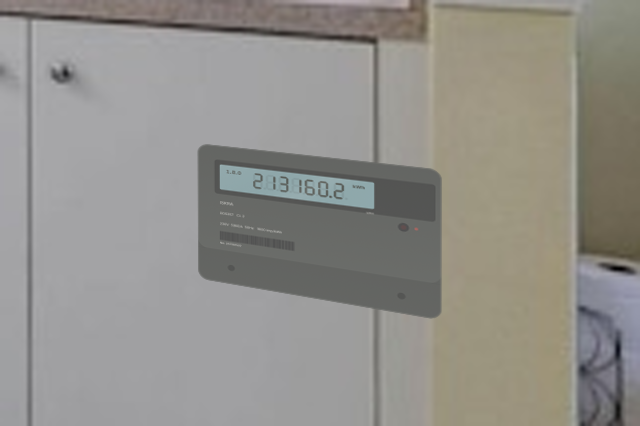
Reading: 213160.2 kWh
